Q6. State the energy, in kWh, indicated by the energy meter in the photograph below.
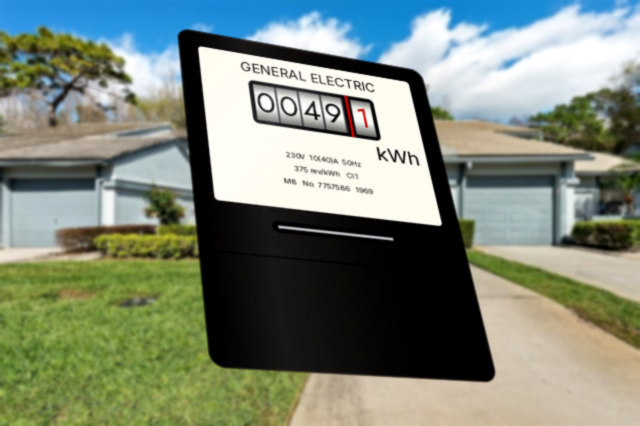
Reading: 49.1 kWh
